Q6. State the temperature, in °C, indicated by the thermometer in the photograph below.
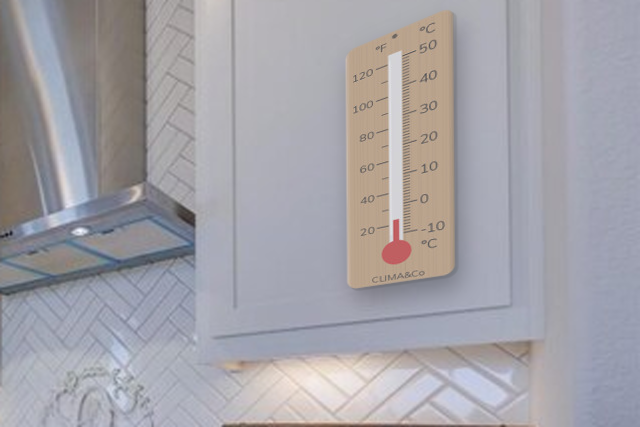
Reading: -5 °C
